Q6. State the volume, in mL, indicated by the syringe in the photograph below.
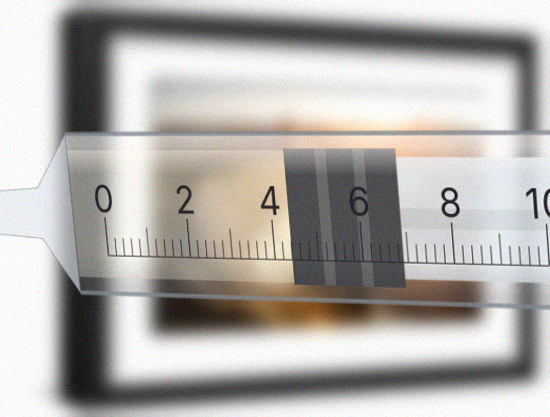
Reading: 4.4 mL
